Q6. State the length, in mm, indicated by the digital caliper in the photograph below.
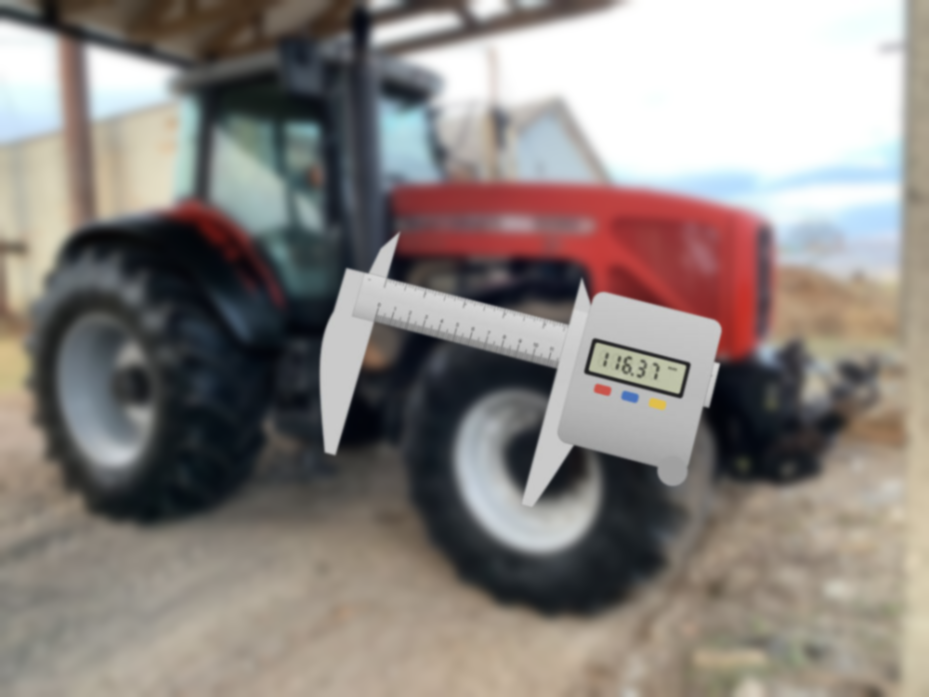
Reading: 116.37 mm
